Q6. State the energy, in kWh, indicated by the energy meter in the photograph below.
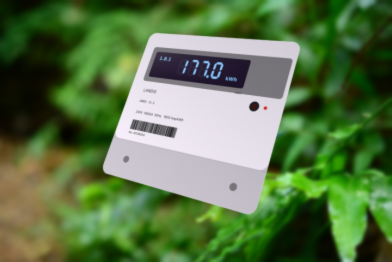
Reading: 177.0 kWh
